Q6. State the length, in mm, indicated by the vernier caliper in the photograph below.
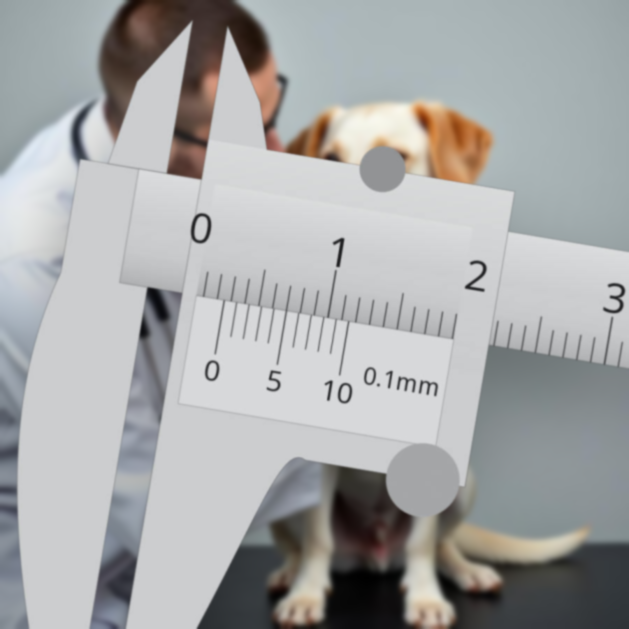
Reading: 2.5 mm
